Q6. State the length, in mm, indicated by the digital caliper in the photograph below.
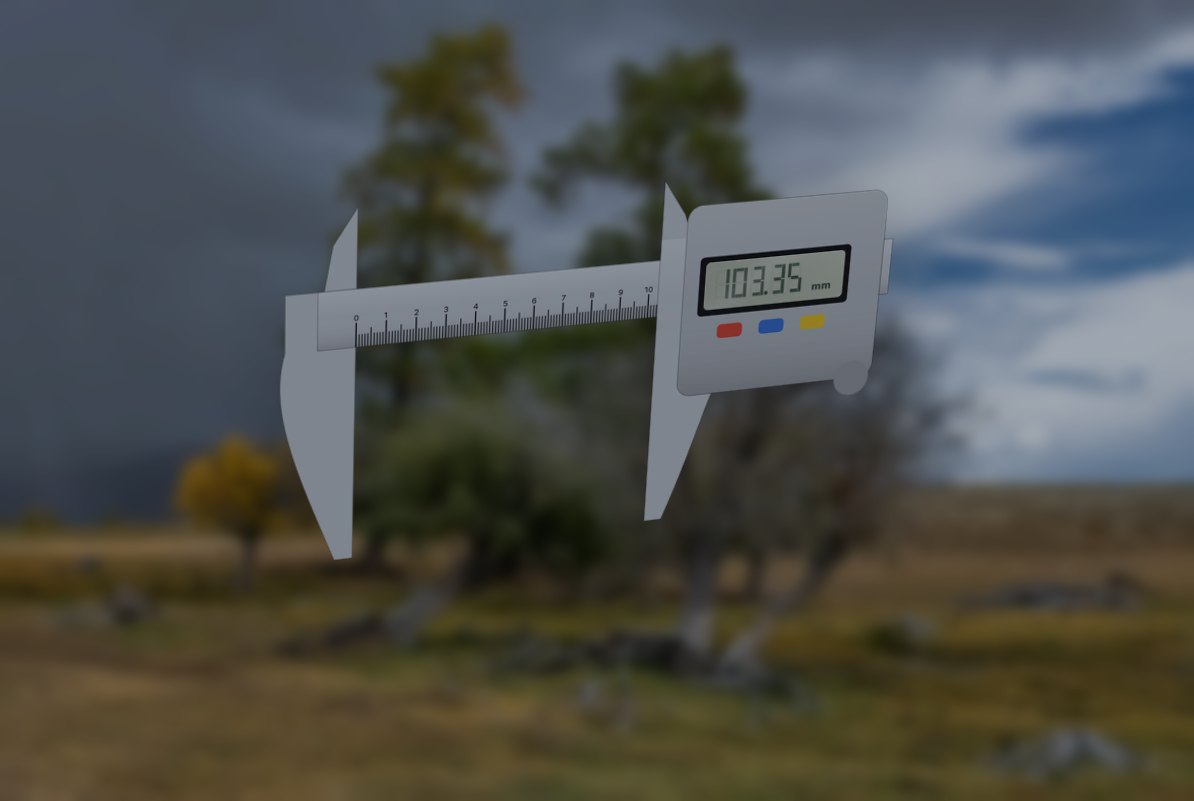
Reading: 103.35 mm
